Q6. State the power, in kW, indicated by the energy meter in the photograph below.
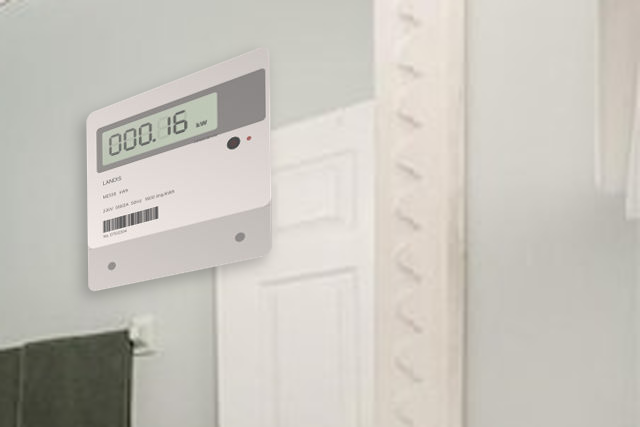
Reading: 0.16 kW
